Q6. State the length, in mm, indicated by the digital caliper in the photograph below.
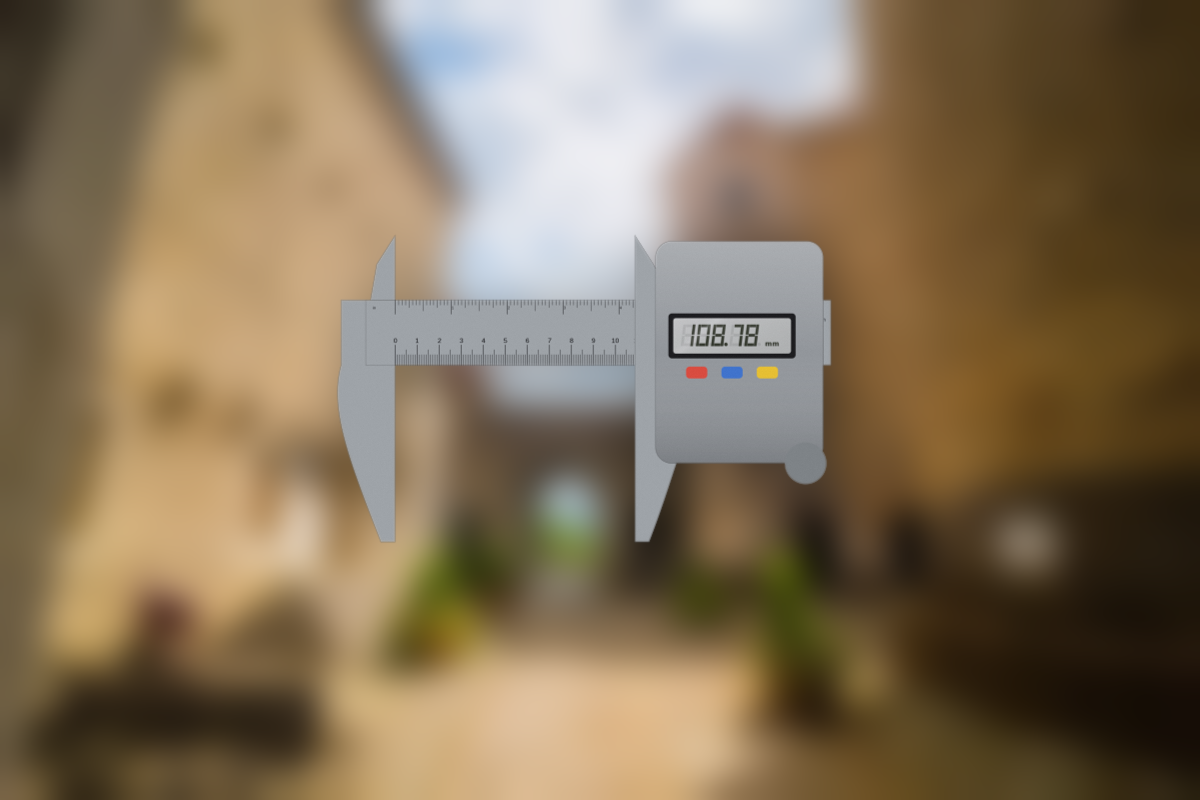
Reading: 108.78 mm
